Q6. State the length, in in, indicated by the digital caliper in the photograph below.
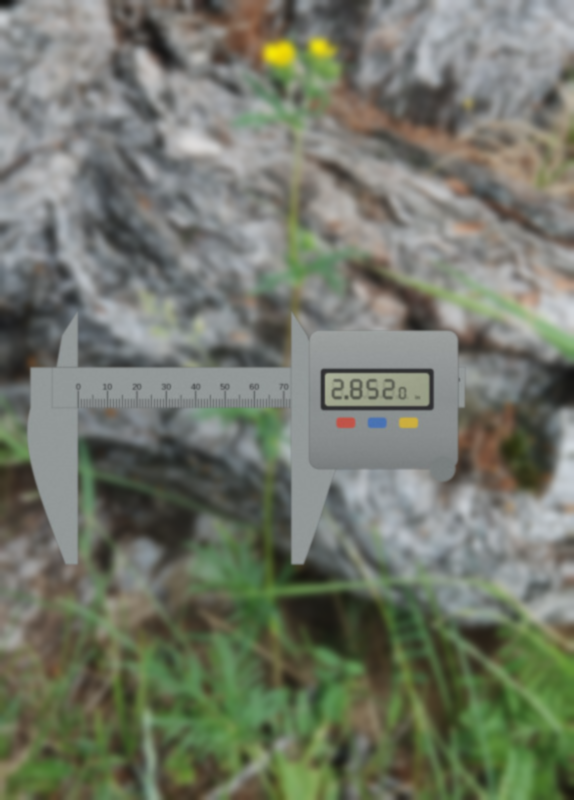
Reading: 2.8520 in
